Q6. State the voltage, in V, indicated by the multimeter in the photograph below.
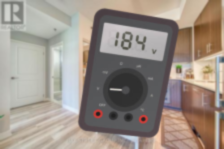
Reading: 184 V
